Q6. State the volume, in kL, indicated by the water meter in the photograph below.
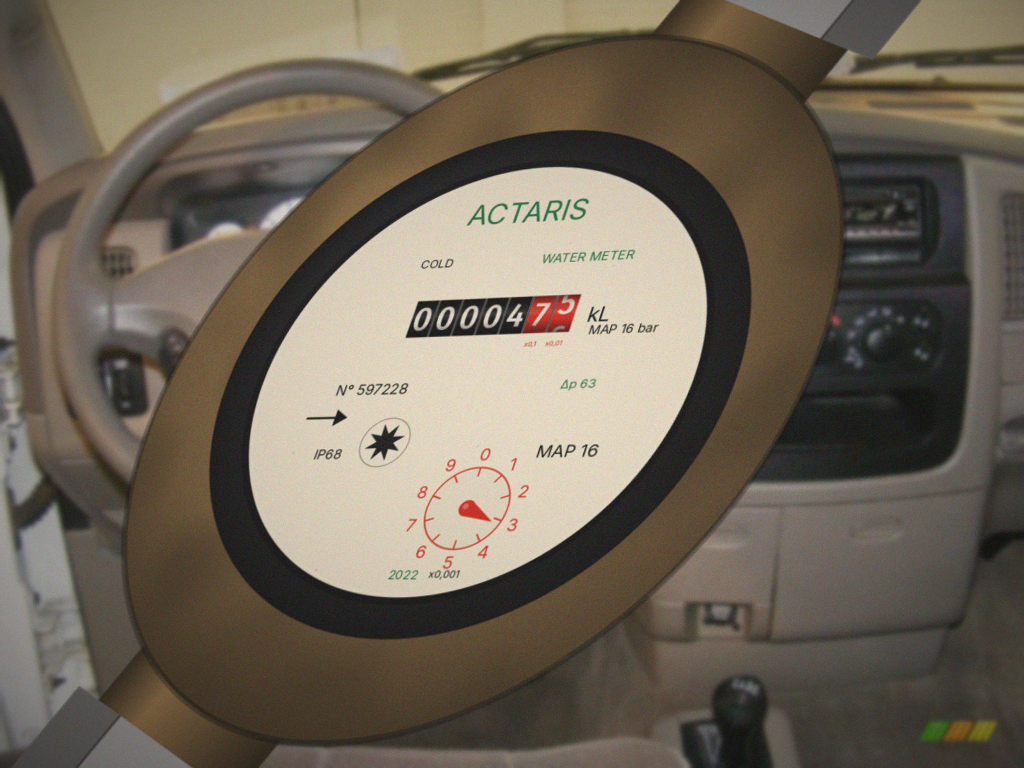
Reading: 4.753 kL
